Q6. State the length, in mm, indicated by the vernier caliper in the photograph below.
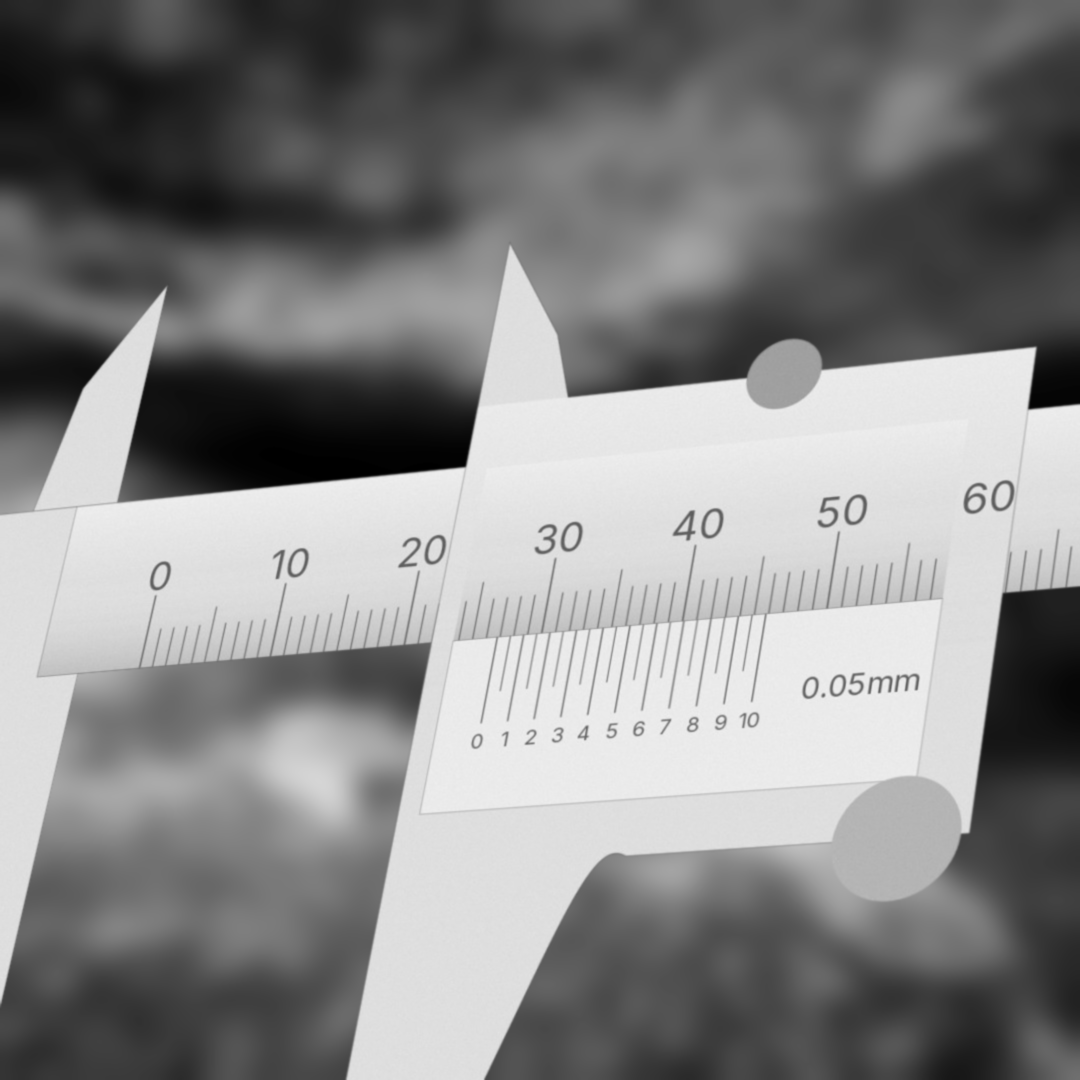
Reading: 26.8 mm
